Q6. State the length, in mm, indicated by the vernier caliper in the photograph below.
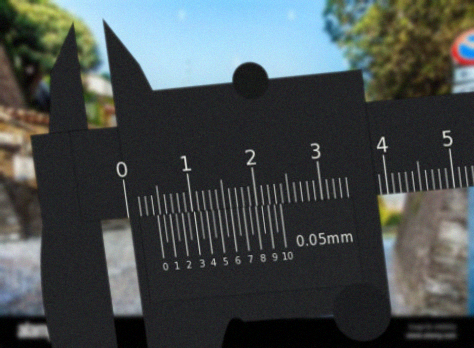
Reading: 4.6 mm
